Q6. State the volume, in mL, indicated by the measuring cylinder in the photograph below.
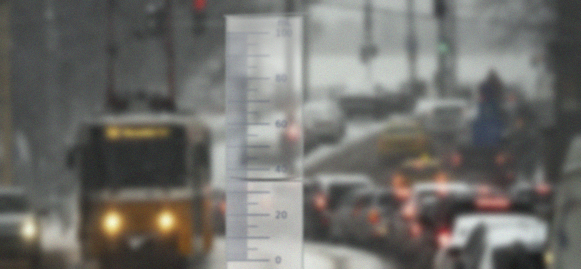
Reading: 35 mL
